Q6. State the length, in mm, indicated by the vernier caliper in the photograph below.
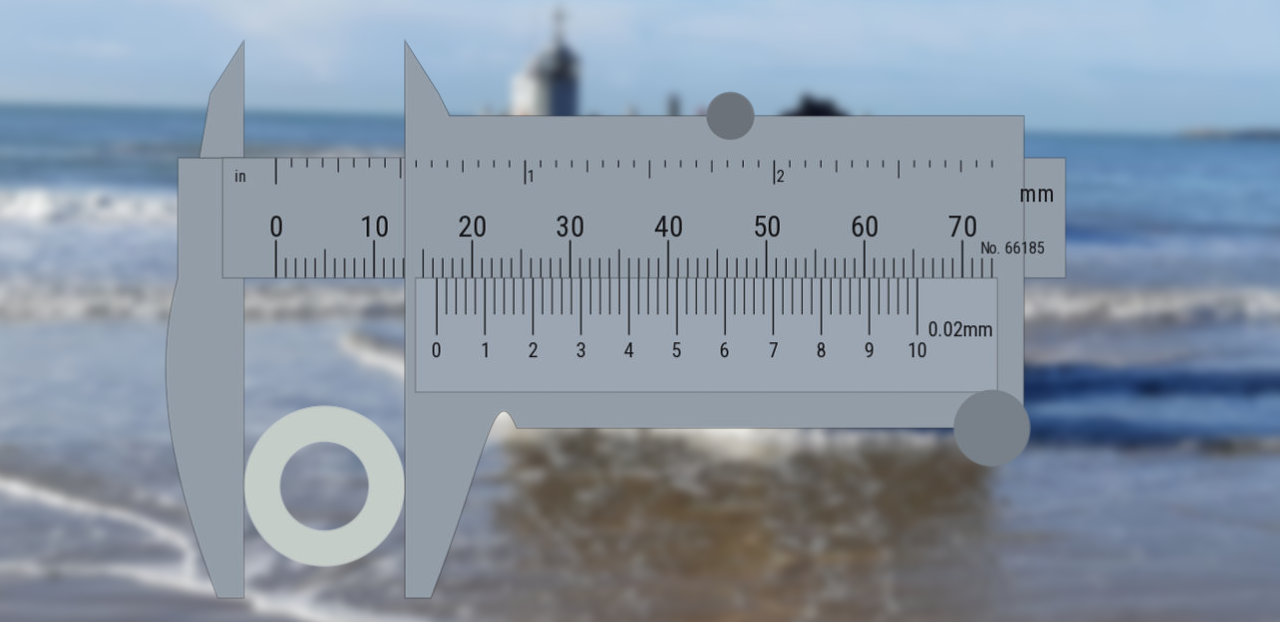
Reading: 16.4 mm
